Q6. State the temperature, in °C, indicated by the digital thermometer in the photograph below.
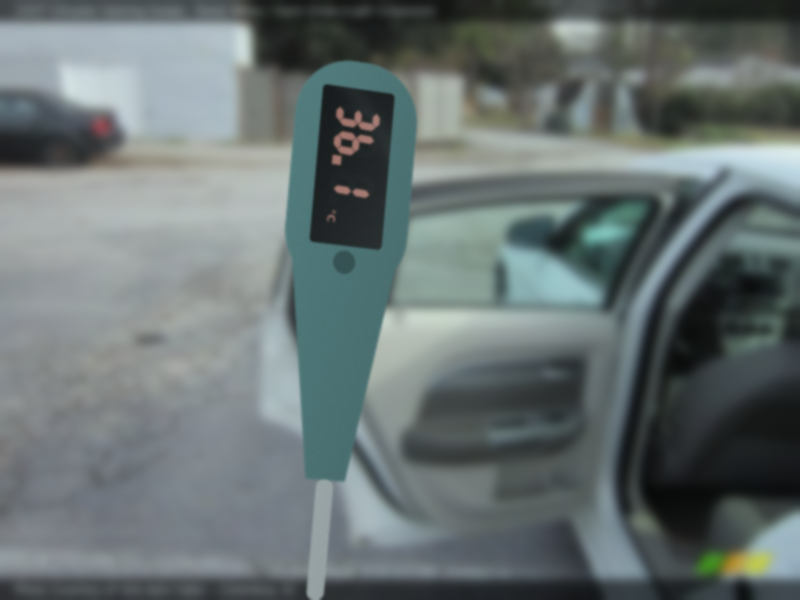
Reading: 36.1 °C
